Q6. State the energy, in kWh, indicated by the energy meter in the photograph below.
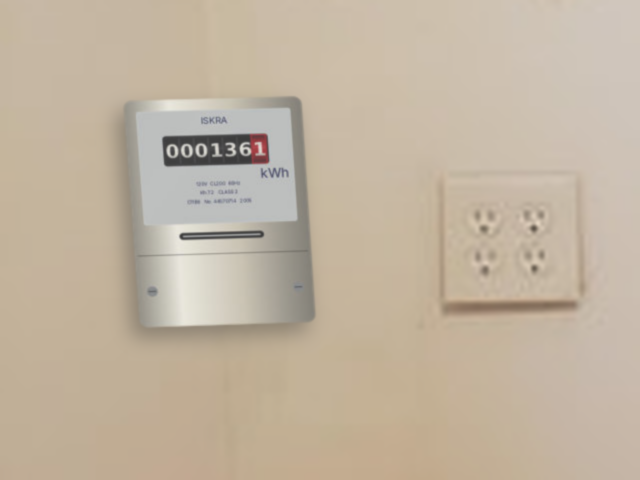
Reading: 136.1 kWh
